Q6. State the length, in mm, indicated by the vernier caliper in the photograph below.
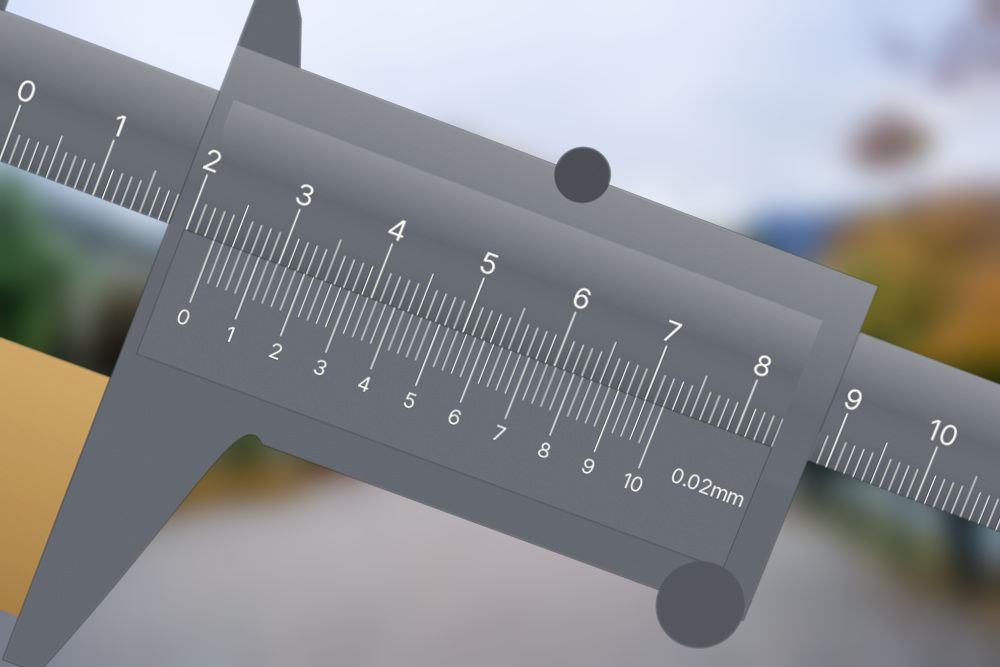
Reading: 23.0 mm
